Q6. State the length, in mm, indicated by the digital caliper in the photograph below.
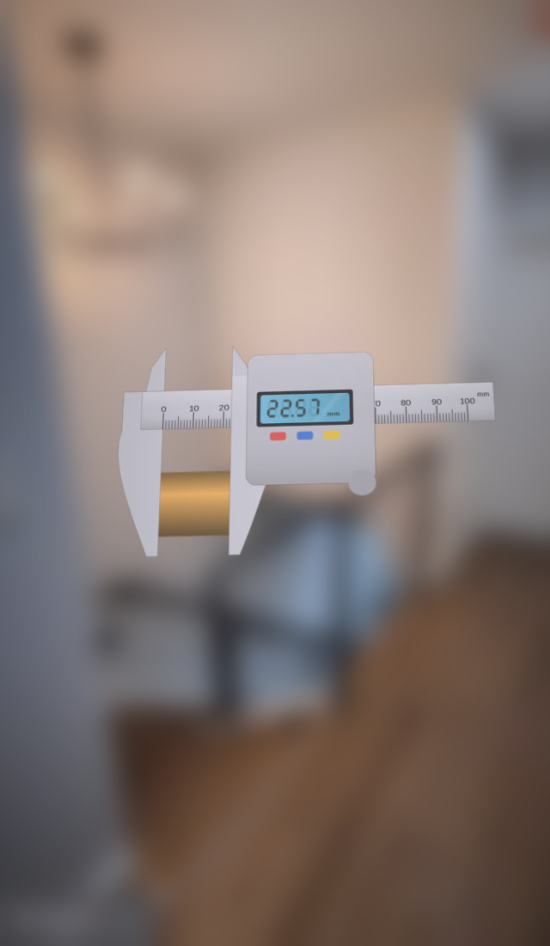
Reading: 22.57 mm
